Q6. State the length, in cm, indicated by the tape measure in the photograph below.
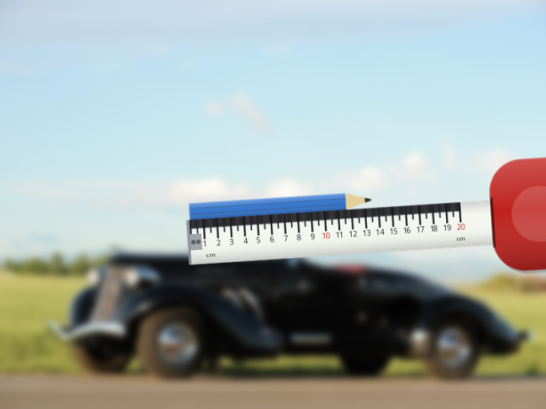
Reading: 13.5 cm
